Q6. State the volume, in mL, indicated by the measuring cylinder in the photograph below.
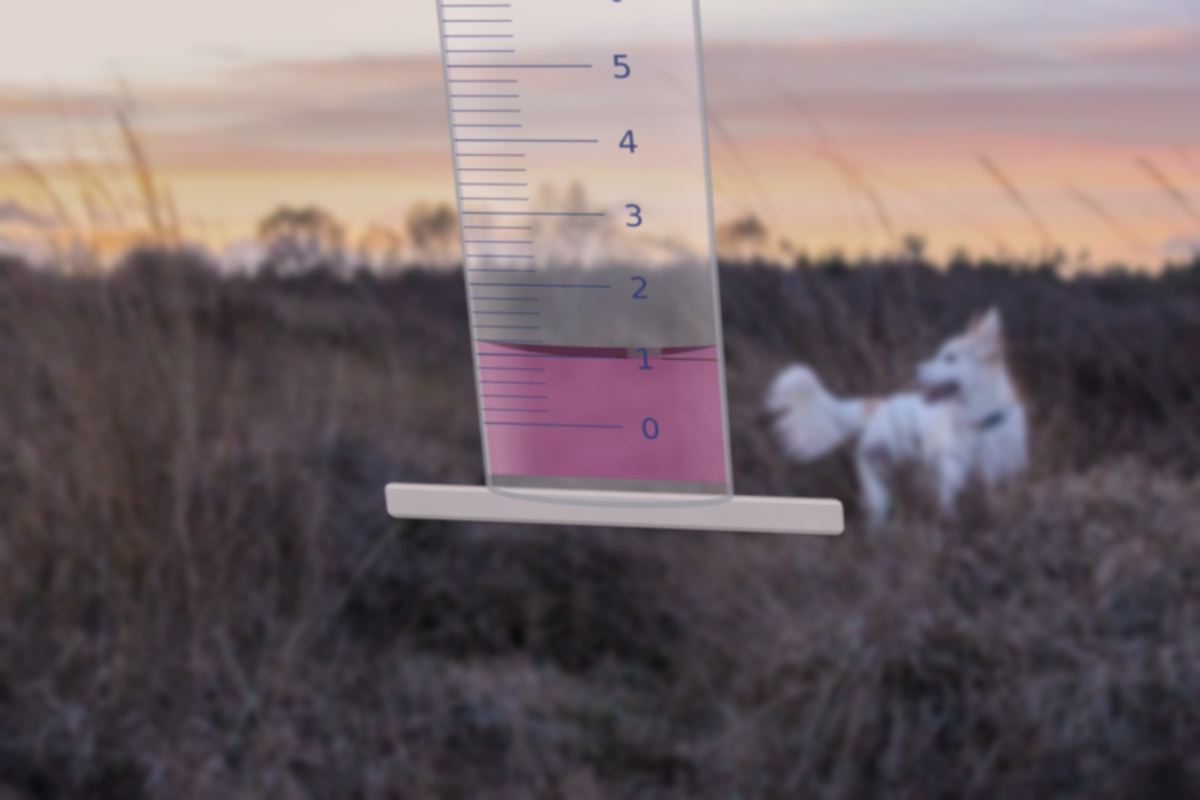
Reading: 1 mL
